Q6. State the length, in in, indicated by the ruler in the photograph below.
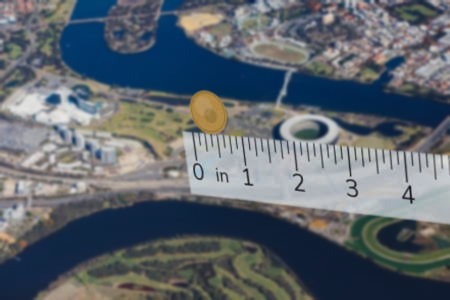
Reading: 0.75 in
